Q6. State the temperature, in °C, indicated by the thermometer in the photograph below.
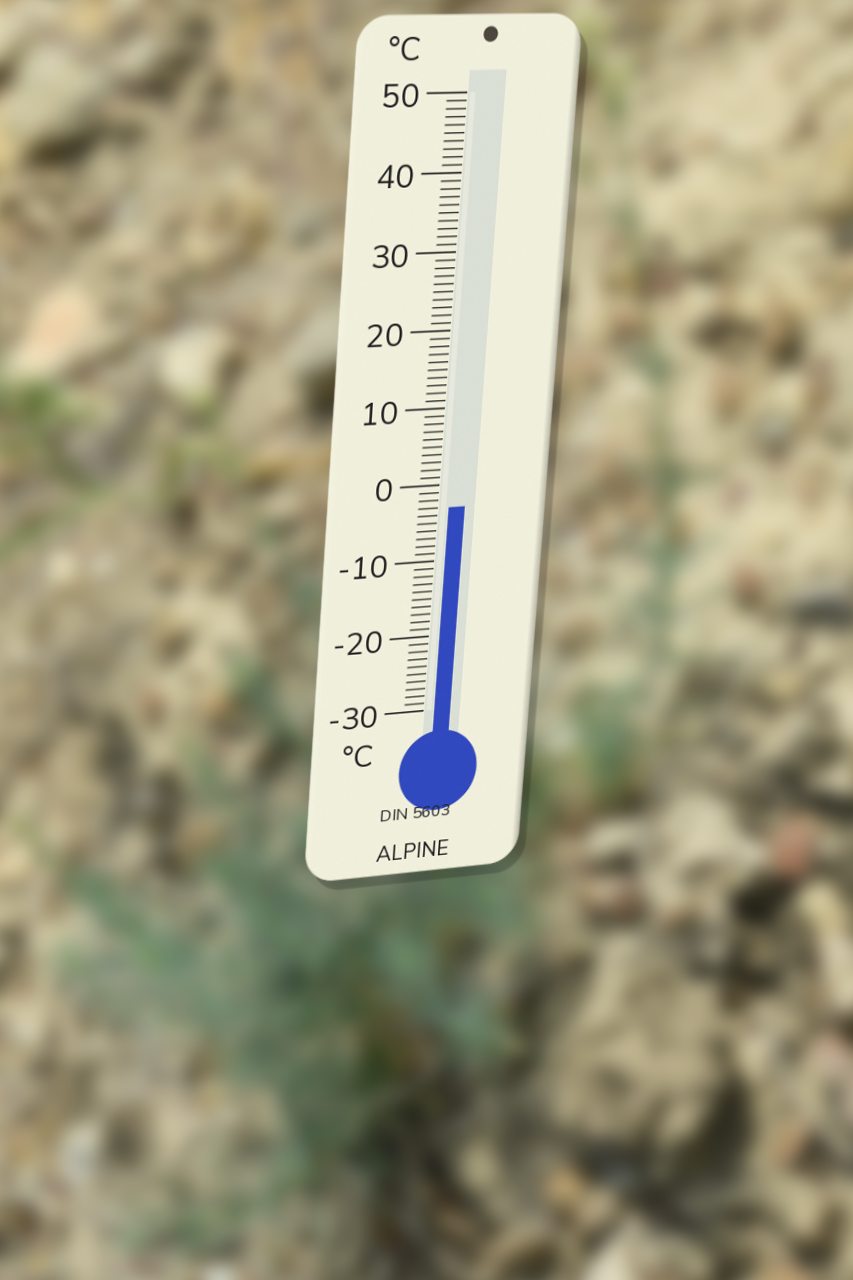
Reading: -3 °C
